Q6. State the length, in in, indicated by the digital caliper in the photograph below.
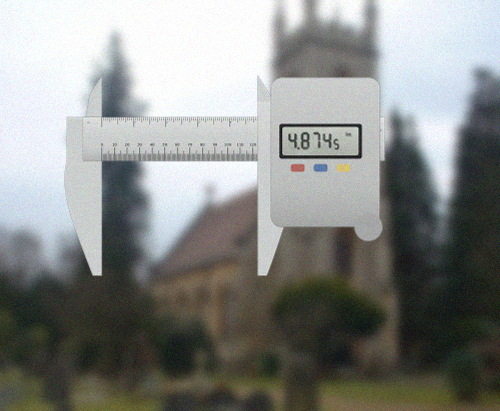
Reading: 4.8745 in
